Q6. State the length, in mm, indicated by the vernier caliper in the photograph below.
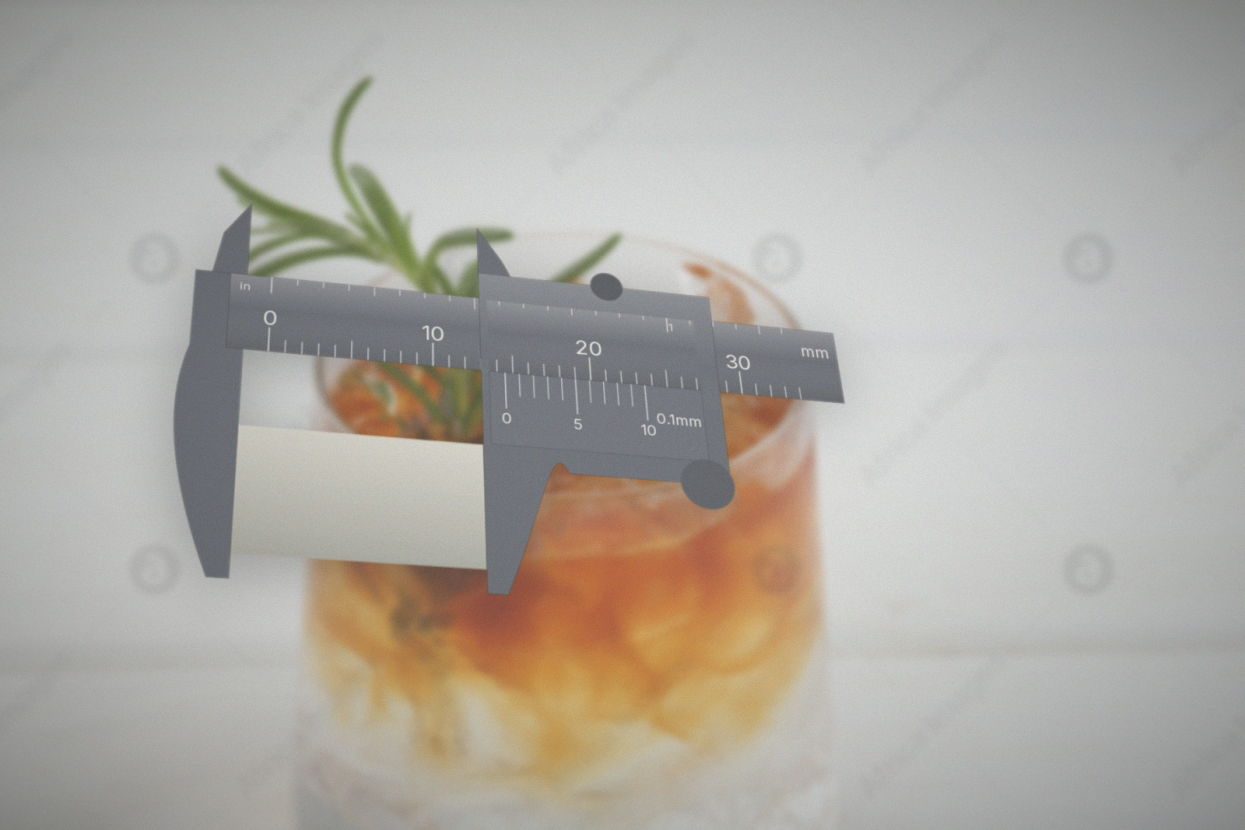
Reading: 14.5 mm
